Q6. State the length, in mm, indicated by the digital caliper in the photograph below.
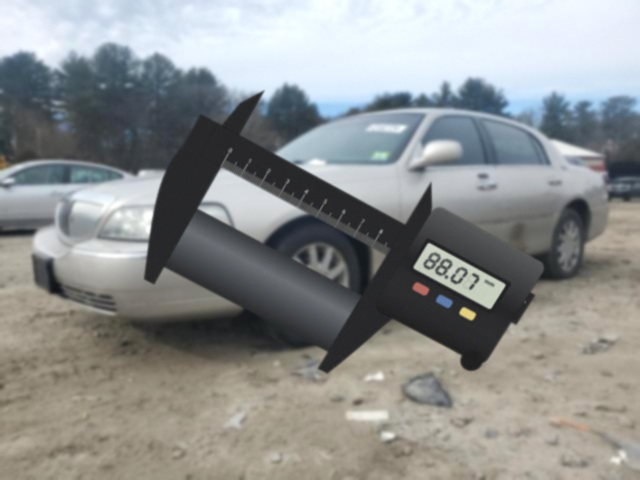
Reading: 88.07 mm
